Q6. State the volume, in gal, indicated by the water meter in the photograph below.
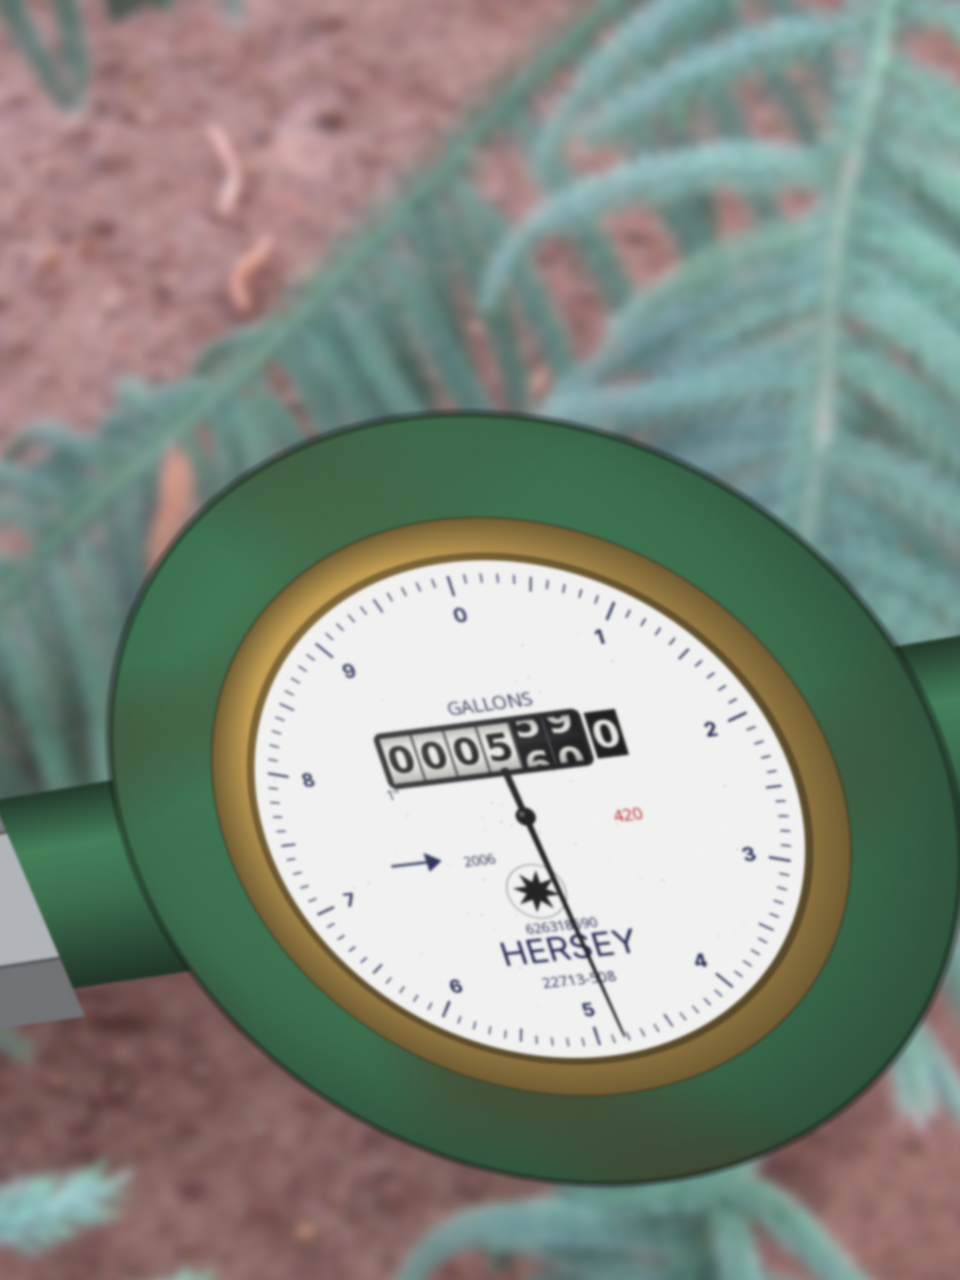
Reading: 5594.8 gal
